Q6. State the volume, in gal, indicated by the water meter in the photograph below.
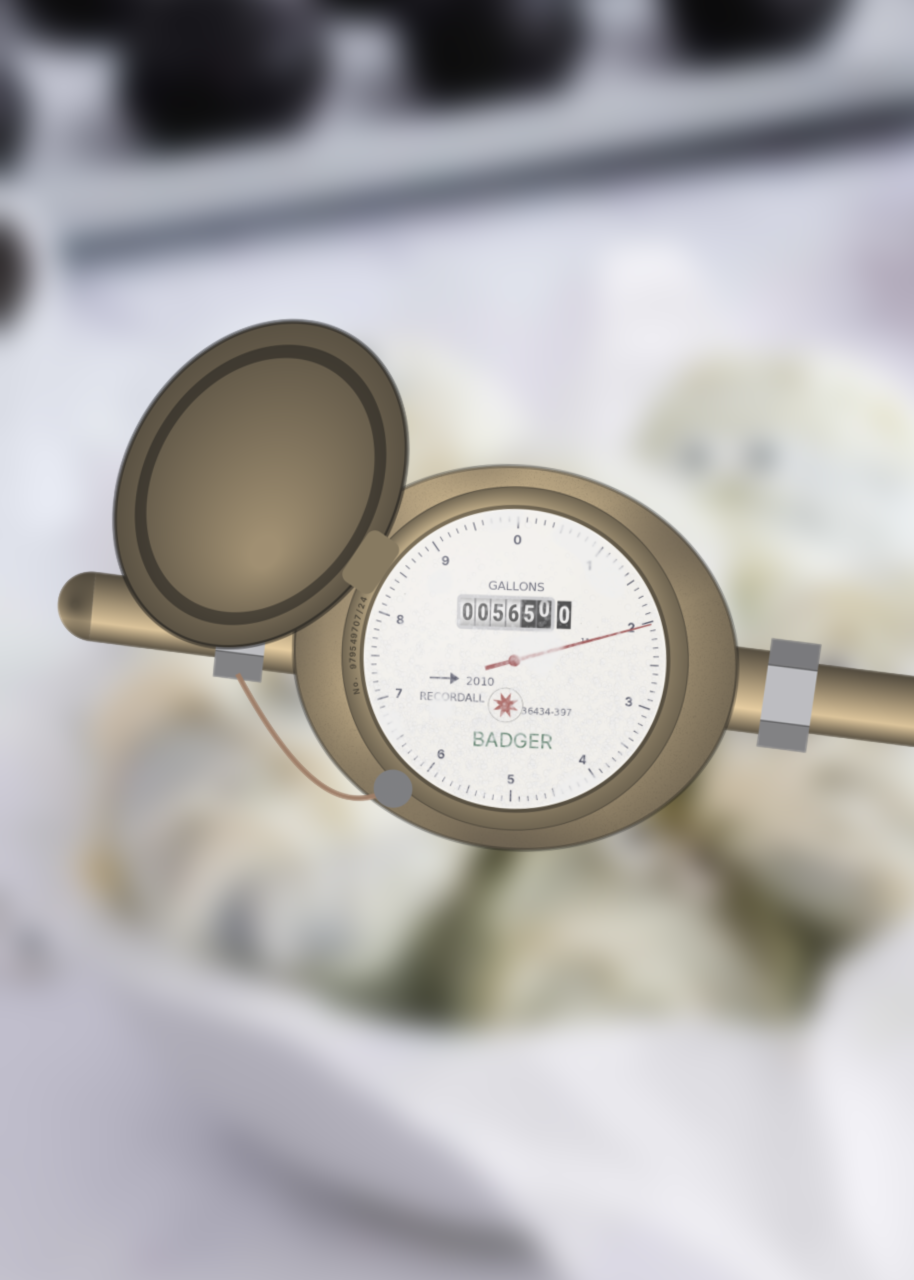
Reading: 56502.0 gal
